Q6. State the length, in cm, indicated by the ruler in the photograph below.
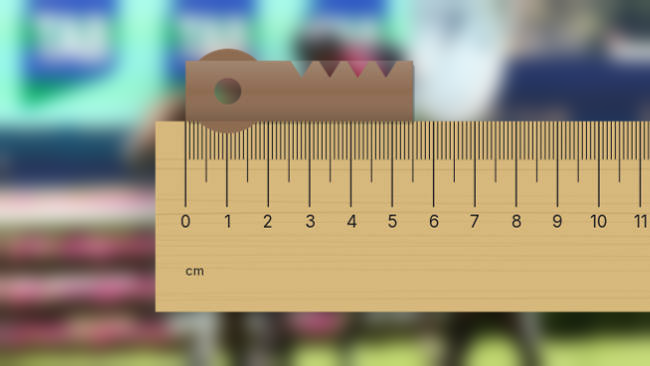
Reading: 5.5 cm
